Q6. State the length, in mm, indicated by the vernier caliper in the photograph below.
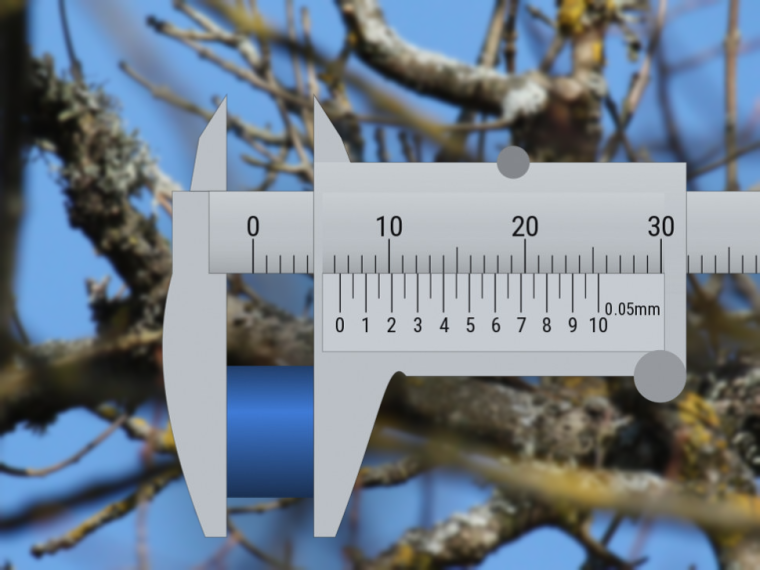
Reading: 6.4 mm
